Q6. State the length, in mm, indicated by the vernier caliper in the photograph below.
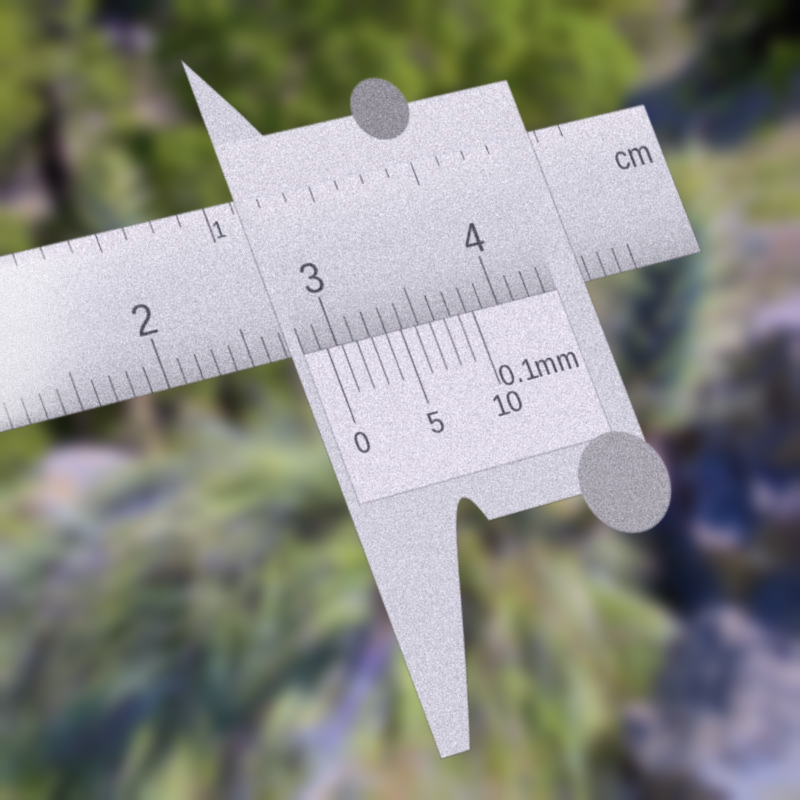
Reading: 29.4 mm
